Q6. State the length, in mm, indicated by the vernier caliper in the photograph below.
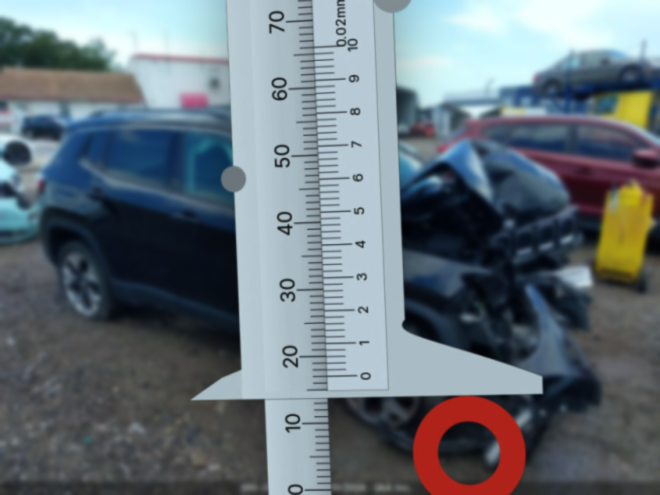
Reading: 17.0 mm
